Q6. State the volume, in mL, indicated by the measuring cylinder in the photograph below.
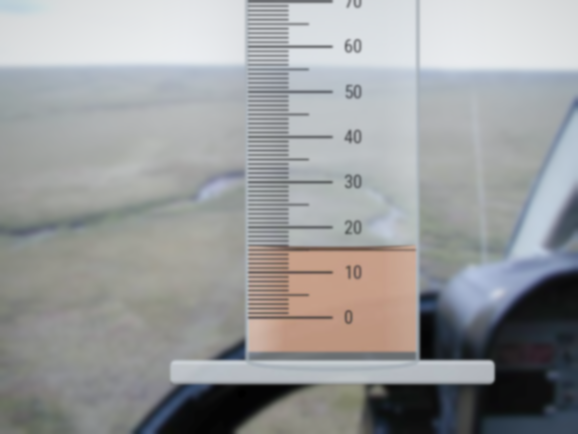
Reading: 15 mL
